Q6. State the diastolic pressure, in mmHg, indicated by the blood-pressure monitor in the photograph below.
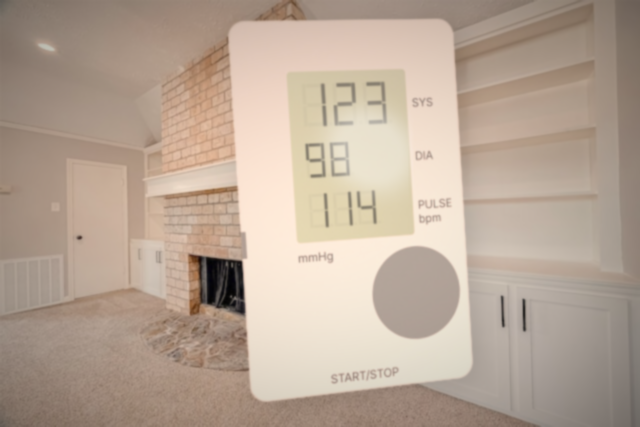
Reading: 98 mmHg
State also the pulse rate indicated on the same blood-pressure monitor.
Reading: 114 bpm
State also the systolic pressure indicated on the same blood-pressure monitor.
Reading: 123 mmHg
